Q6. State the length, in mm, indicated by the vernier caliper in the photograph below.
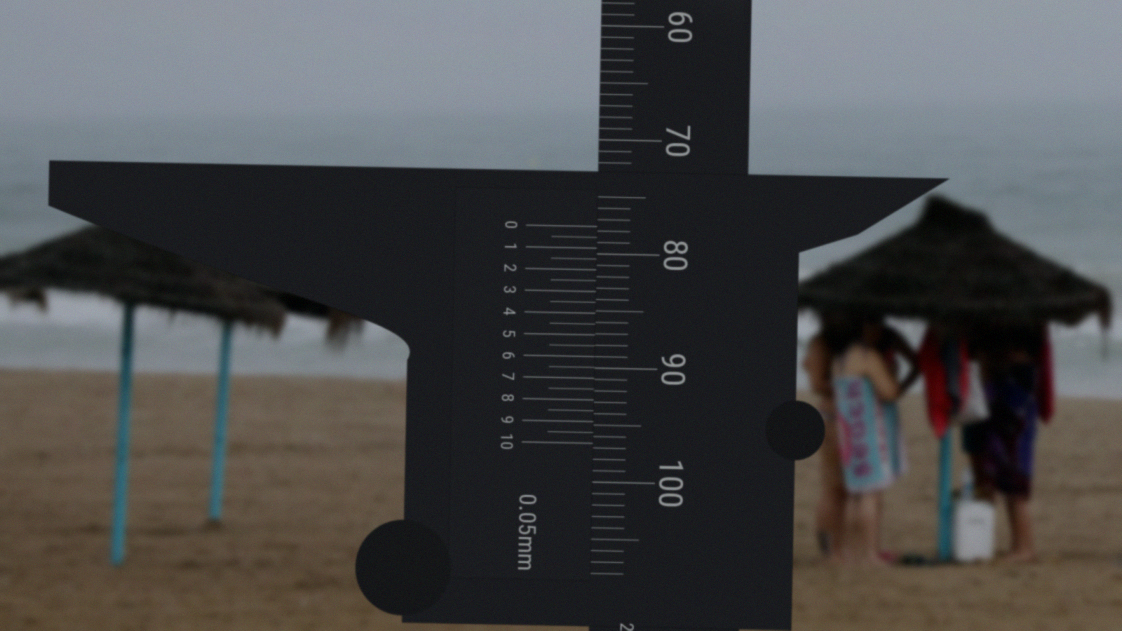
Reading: 77.6 mm
